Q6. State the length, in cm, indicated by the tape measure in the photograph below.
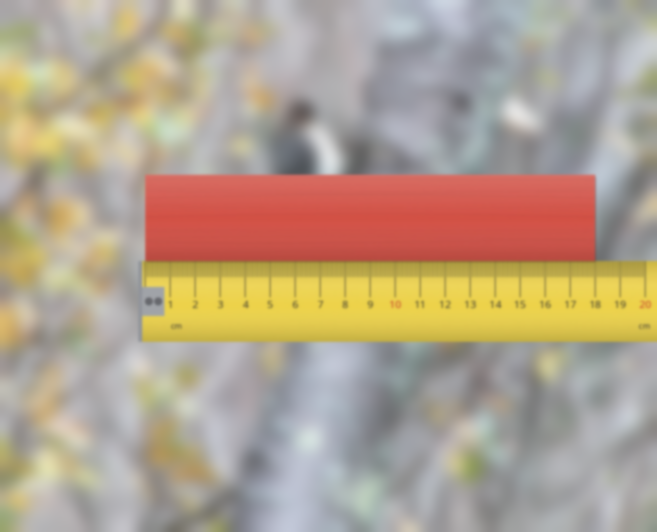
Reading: 18 cm
